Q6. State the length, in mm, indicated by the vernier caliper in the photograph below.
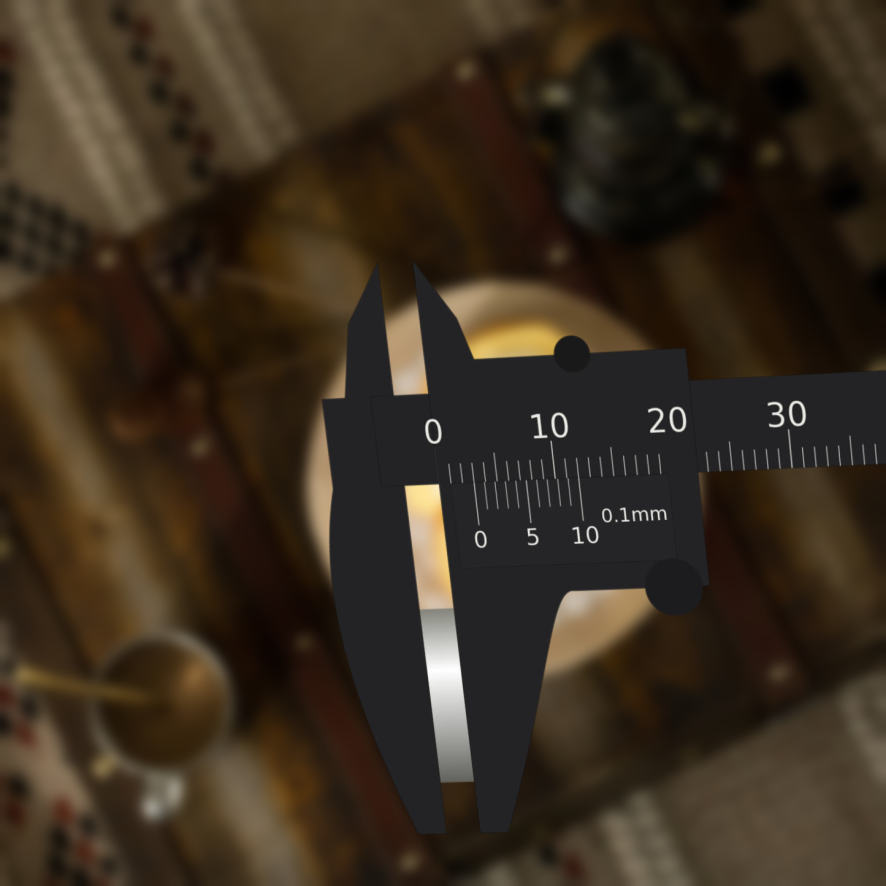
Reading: 3.0 mm
